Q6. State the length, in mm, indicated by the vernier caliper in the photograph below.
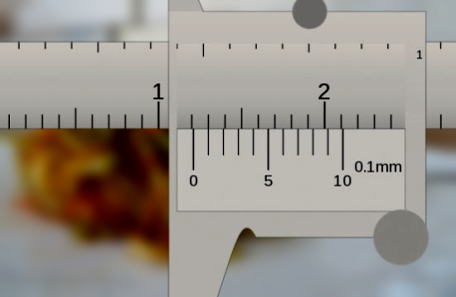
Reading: 12.1 mm
